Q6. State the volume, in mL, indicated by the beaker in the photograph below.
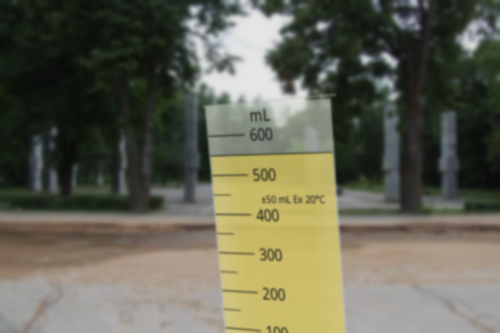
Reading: 550 mL
